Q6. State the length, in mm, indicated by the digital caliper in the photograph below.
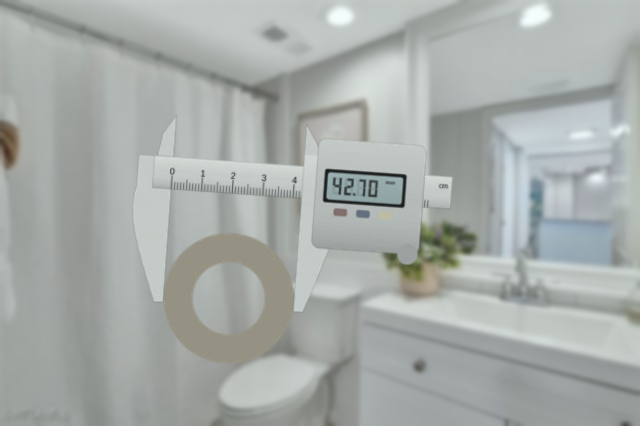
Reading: 42.70 mm
